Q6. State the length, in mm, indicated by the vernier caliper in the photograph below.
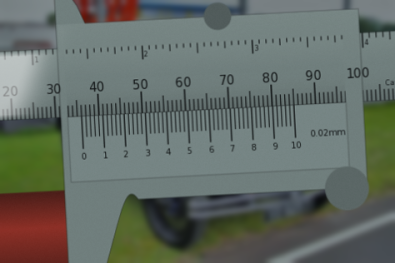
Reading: 36.0 mm
